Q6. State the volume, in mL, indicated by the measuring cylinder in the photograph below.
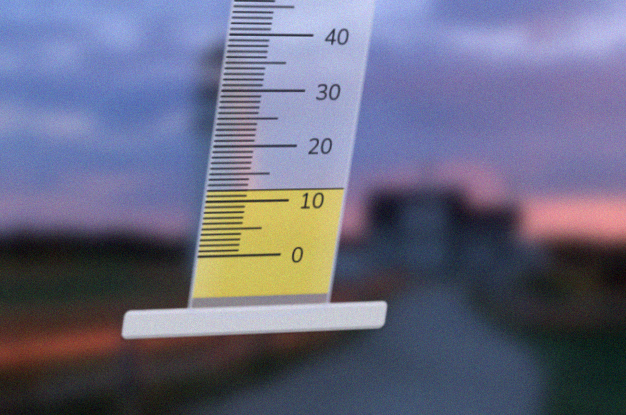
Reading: 12 mL
